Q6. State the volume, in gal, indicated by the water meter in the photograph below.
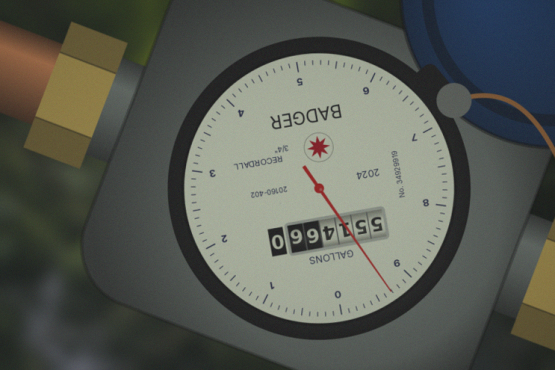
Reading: 5514659.3 gal
